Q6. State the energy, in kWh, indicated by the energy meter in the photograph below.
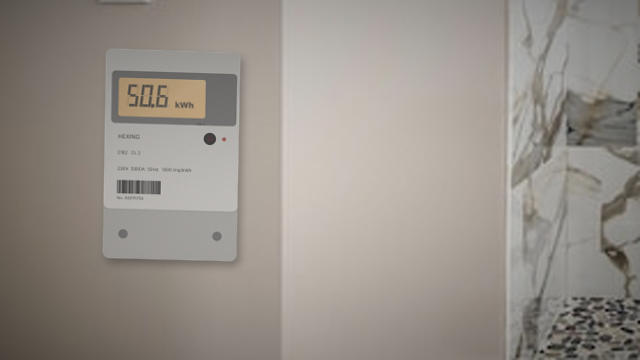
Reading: 50.6 kWh
